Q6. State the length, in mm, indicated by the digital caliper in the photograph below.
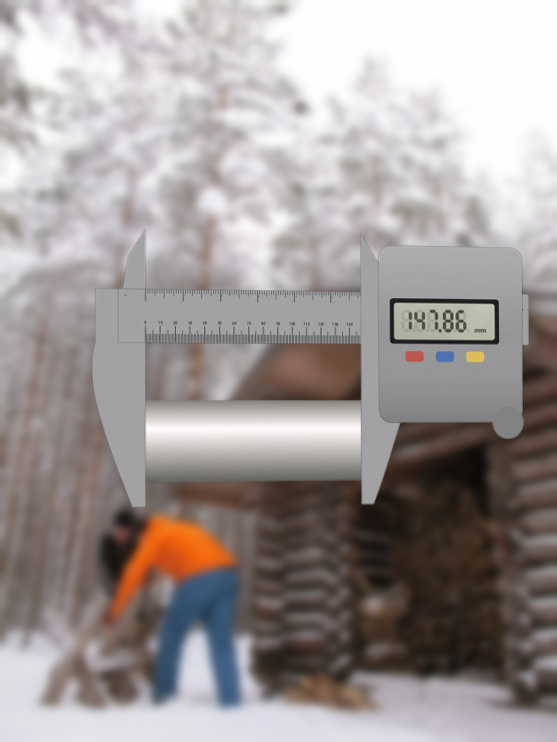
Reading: 147.86 mm
